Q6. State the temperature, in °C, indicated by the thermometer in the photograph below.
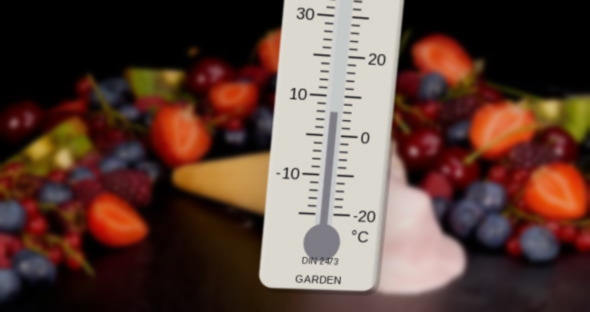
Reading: 6 °C
